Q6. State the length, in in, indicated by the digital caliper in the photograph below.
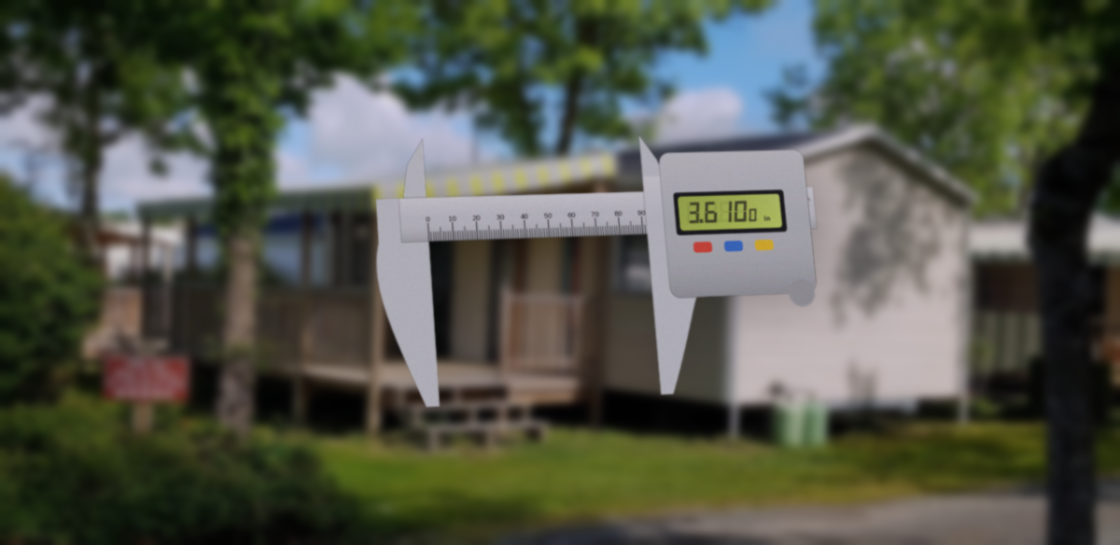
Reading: 3.6100 in
